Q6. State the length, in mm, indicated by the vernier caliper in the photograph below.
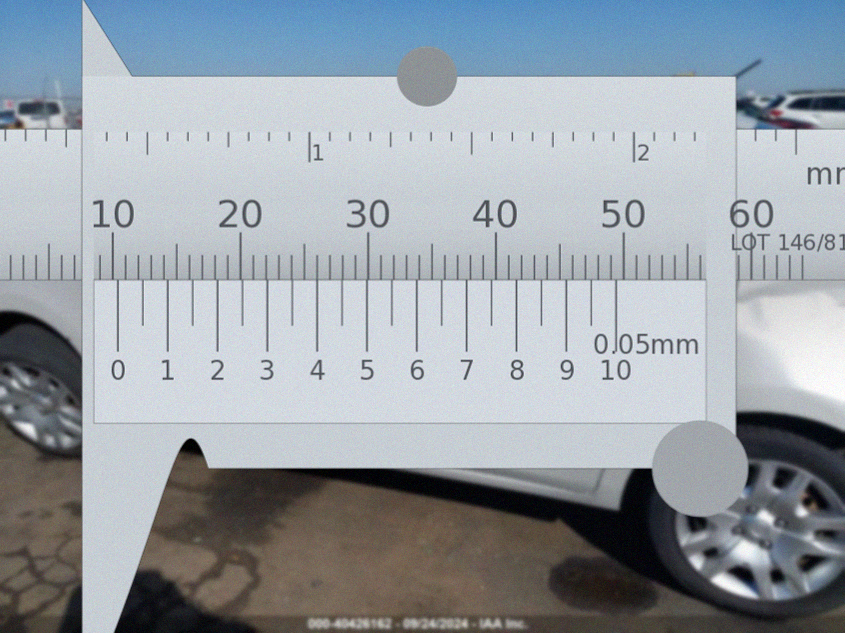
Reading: 10.4 mm
